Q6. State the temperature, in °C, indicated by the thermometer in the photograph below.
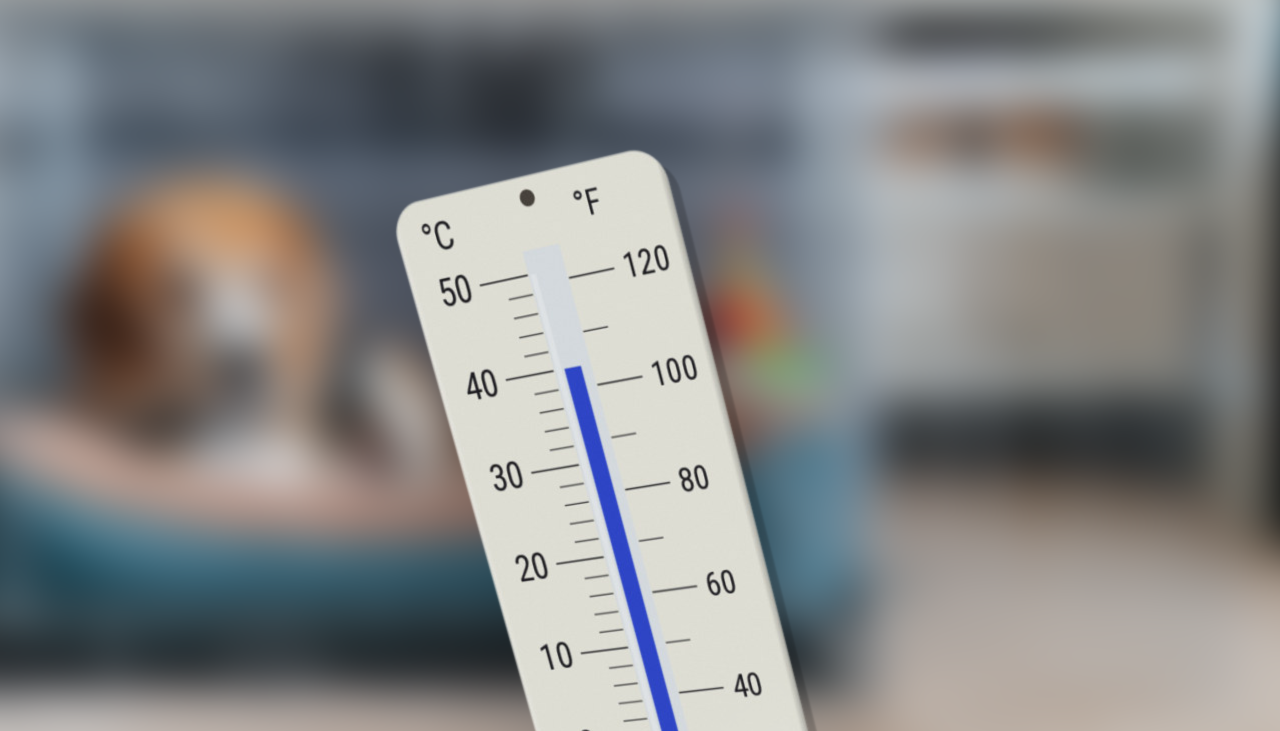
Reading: 40 °C
